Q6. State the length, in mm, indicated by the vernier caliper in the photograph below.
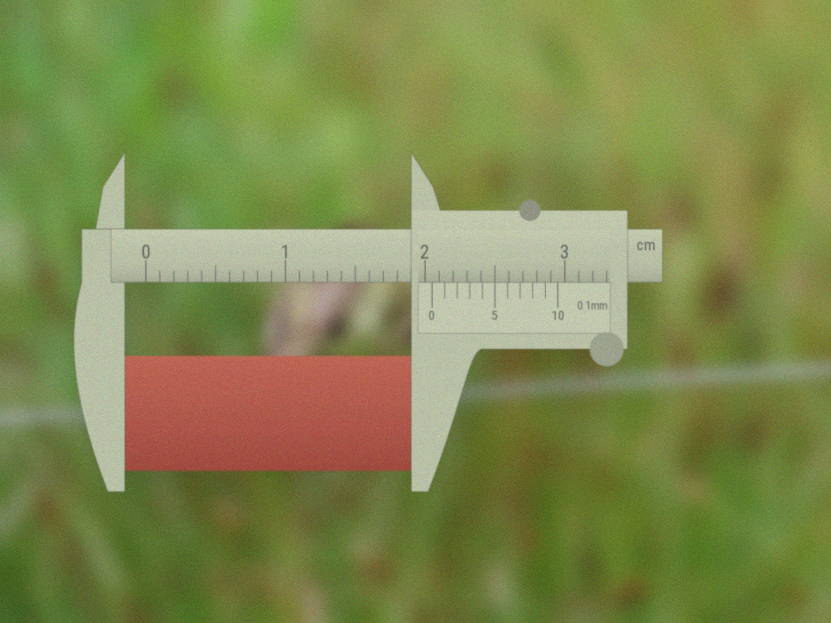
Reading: 20.5 mm
